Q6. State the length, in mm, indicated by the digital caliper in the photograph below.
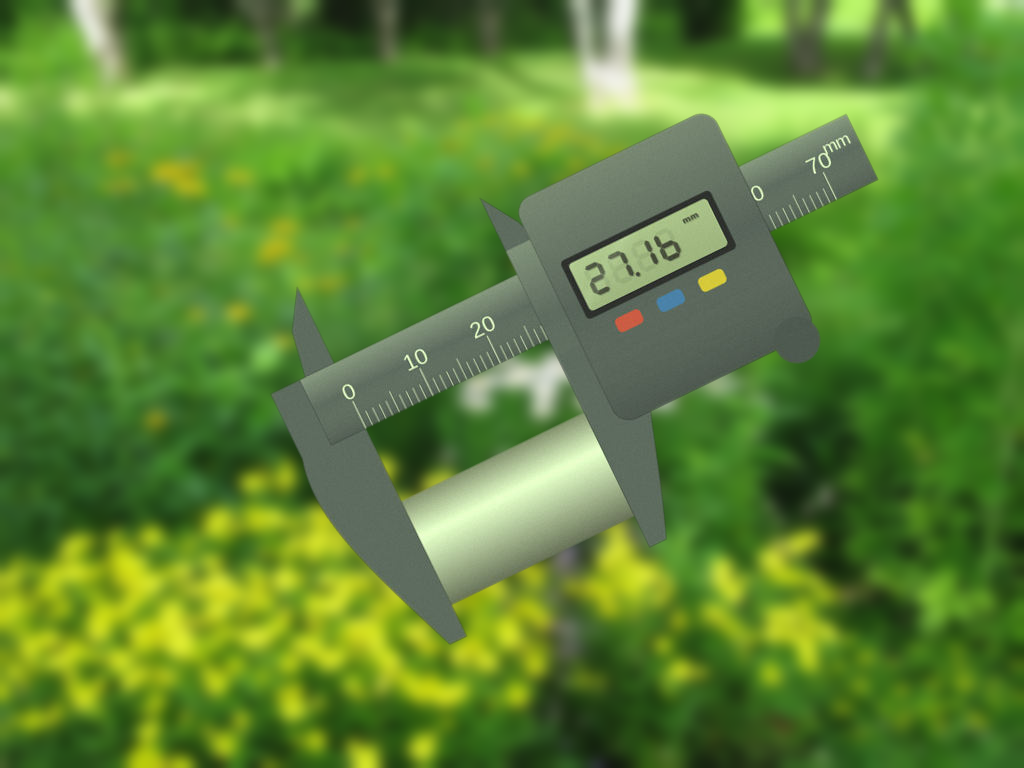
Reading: 27.16 mm
